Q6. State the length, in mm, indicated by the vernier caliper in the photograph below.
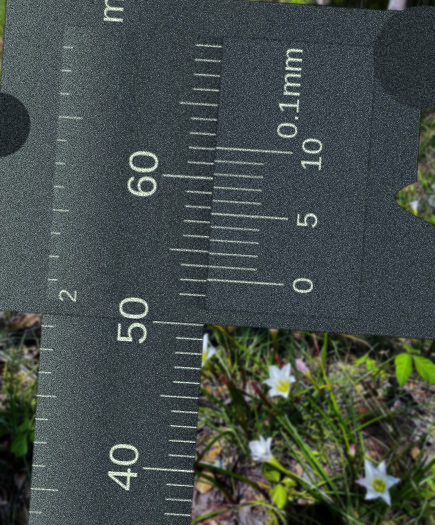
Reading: 53.1 mm
